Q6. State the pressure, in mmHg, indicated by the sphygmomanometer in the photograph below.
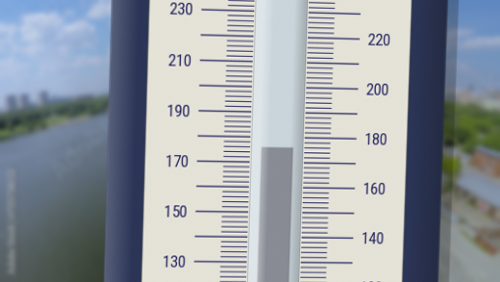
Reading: 176 mmHg
